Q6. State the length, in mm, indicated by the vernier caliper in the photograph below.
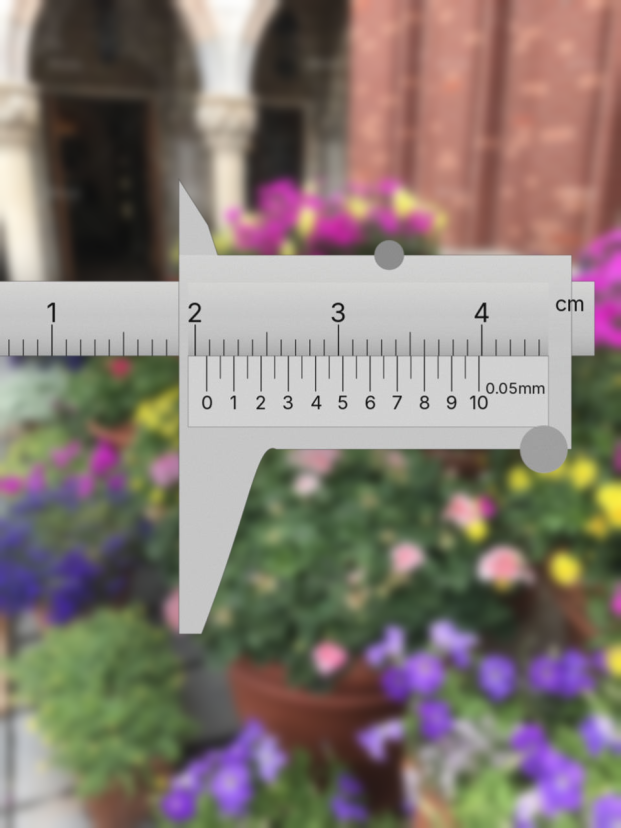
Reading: 20.8 mm
